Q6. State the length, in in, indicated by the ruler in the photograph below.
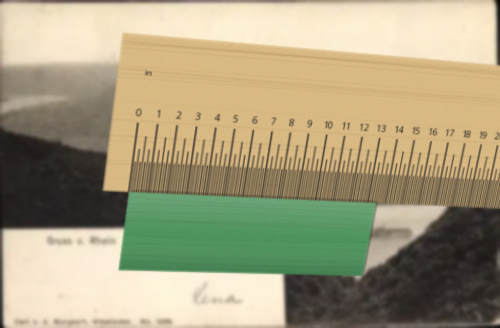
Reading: 13.5 in
